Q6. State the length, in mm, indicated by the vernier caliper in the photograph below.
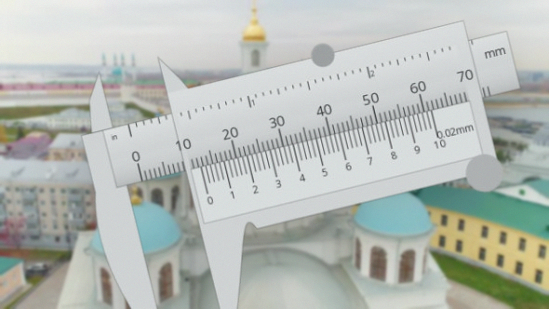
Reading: 12.5 mm
